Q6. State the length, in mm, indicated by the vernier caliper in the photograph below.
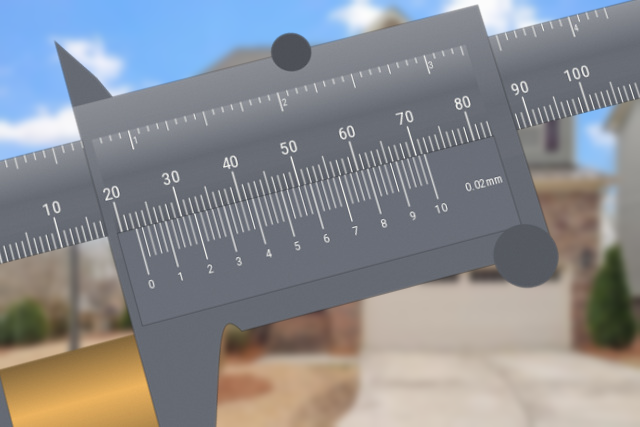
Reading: 22.4 mm
